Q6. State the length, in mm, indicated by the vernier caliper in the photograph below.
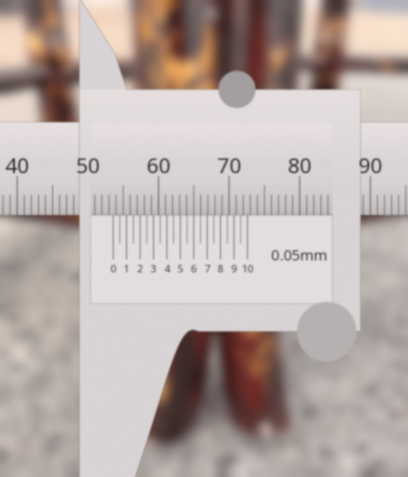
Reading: 53.6 mm
